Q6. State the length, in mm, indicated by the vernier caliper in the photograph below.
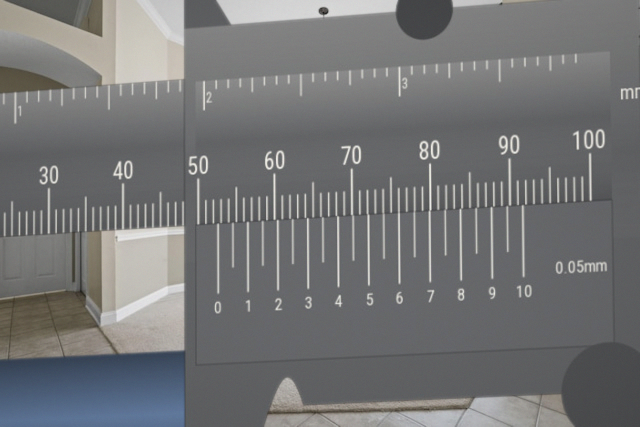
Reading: 52.6 mm
